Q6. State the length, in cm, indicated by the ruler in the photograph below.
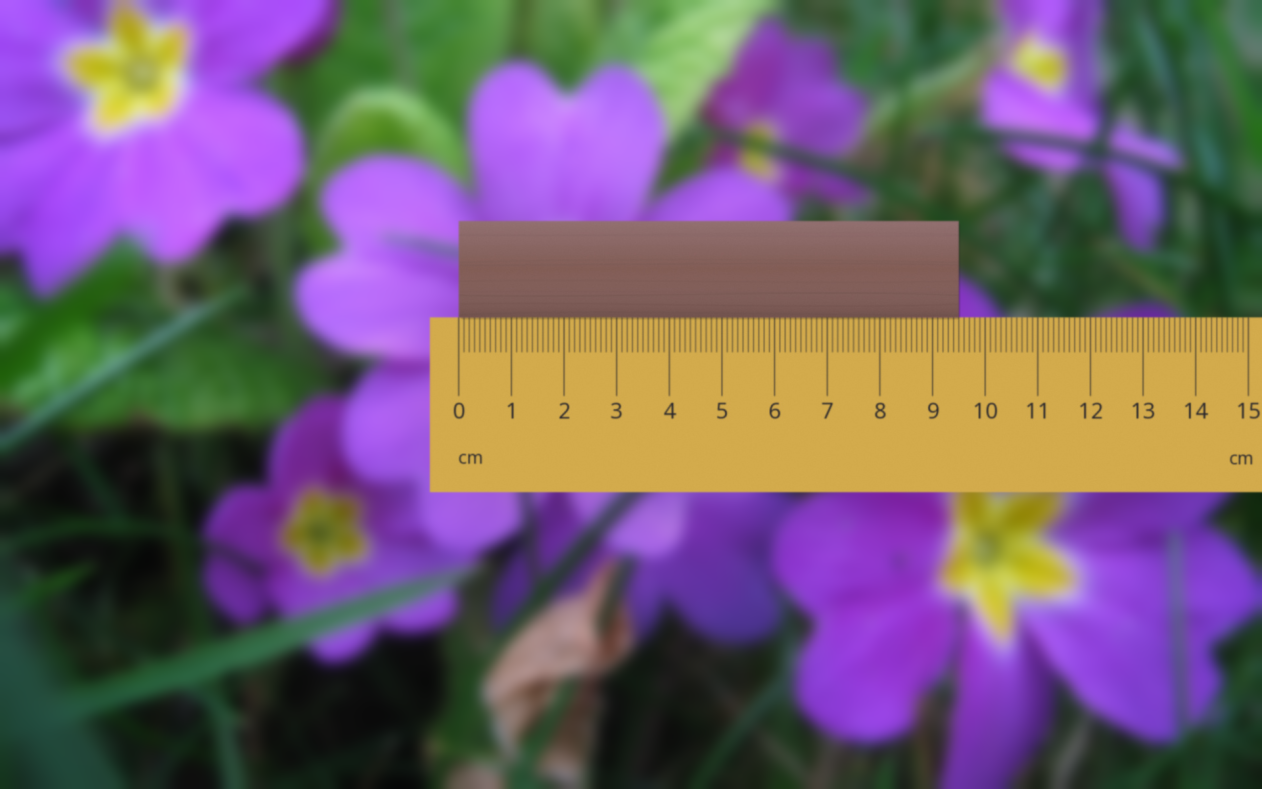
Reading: 9.5 cm
